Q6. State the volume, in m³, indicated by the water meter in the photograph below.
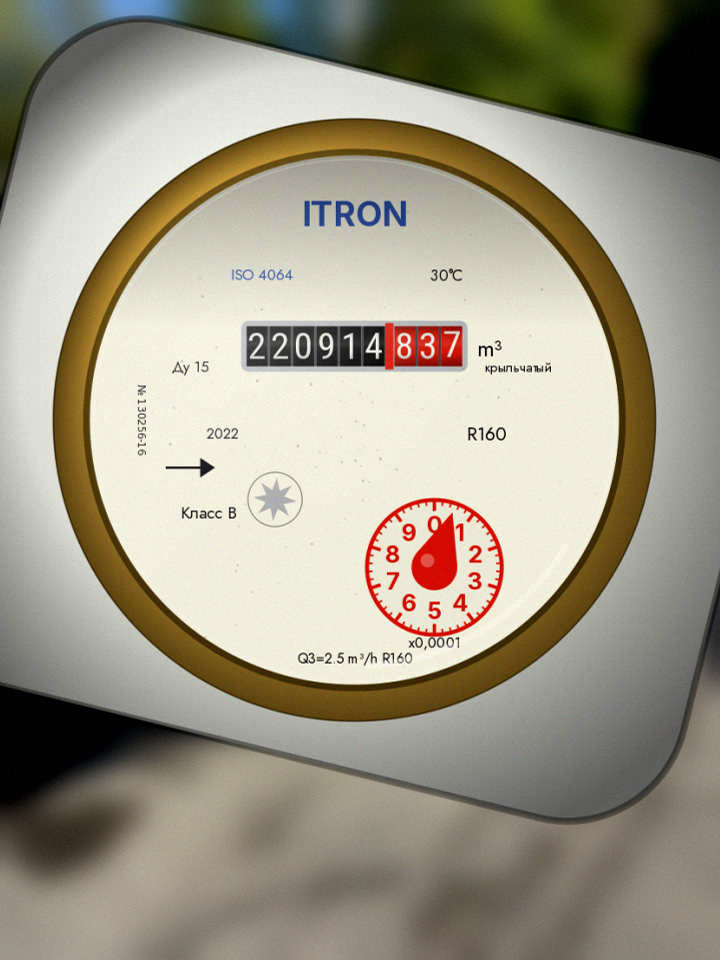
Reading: 220914.8370 m³
